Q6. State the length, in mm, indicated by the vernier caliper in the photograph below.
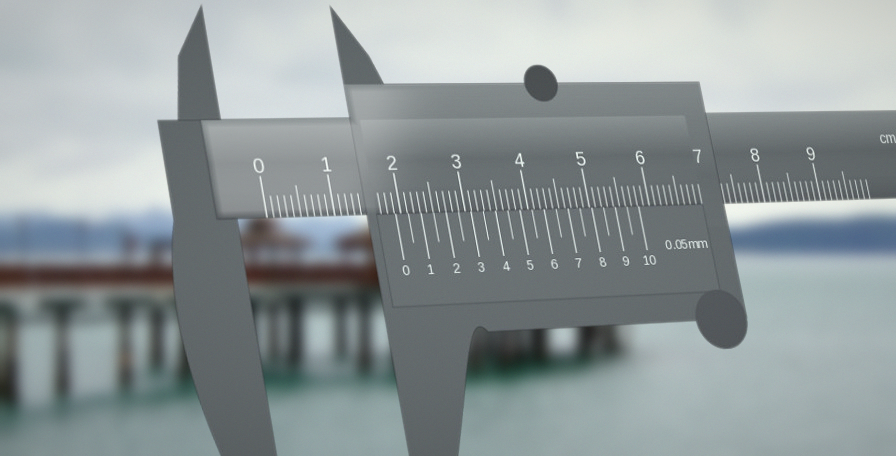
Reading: 19.2 mm
